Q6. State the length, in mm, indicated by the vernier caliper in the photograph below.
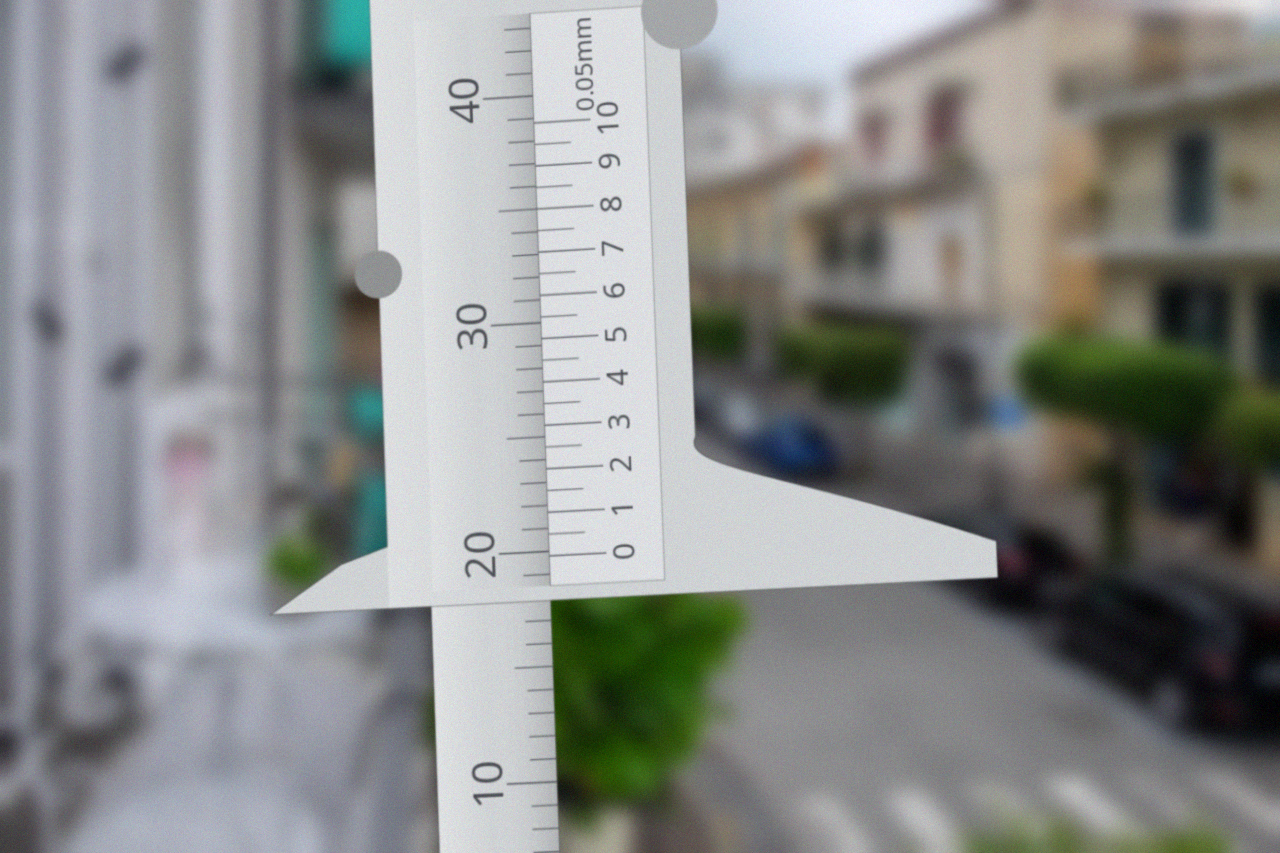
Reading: 19.8 mm
